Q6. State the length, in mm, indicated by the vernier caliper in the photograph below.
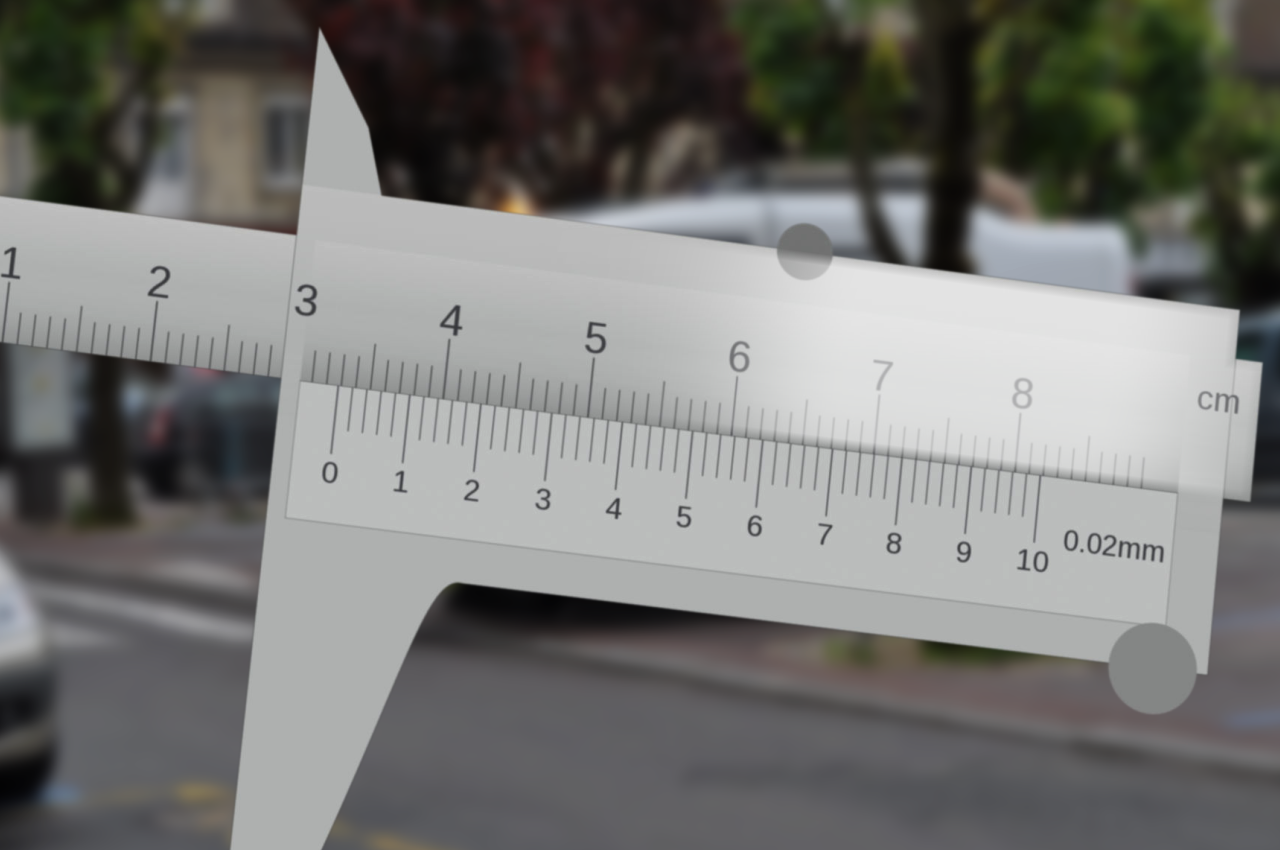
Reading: 32.8 mm
